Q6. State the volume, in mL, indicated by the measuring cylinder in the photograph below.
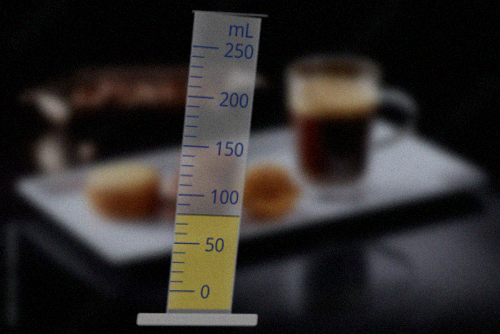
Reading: 80 mL
